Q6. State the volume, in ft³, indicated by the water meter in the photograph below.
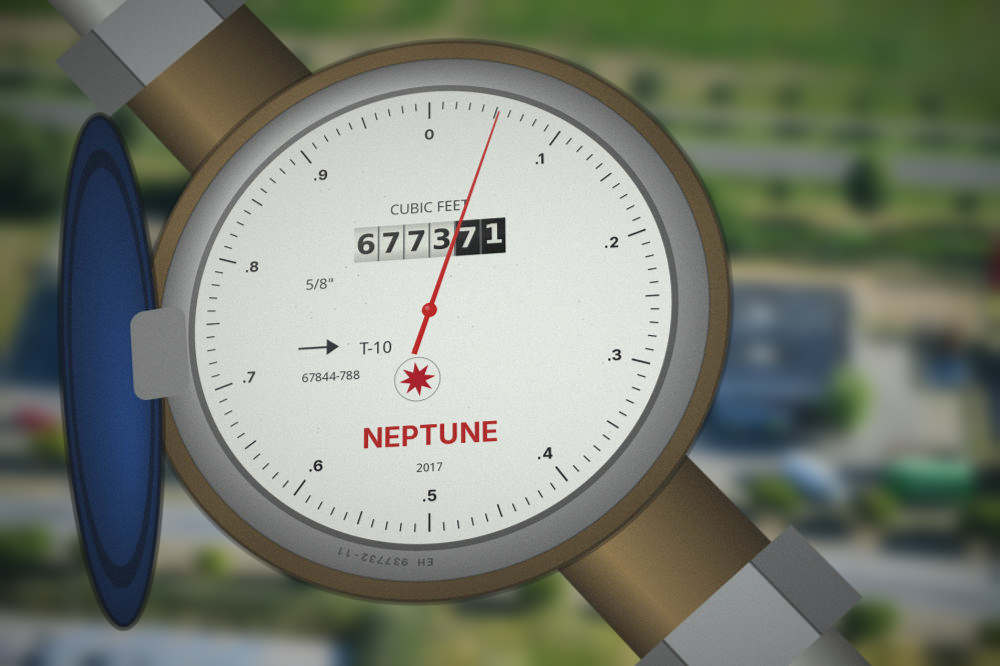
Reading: 677371.05 ft³
